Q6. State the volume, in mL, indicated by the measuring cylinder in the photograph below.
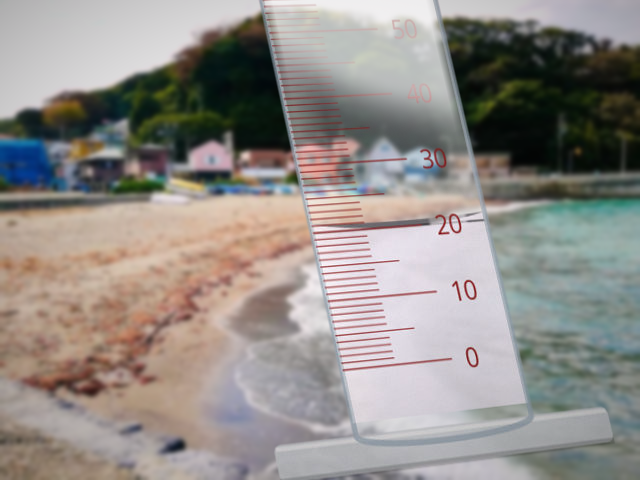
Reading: 20 mL
